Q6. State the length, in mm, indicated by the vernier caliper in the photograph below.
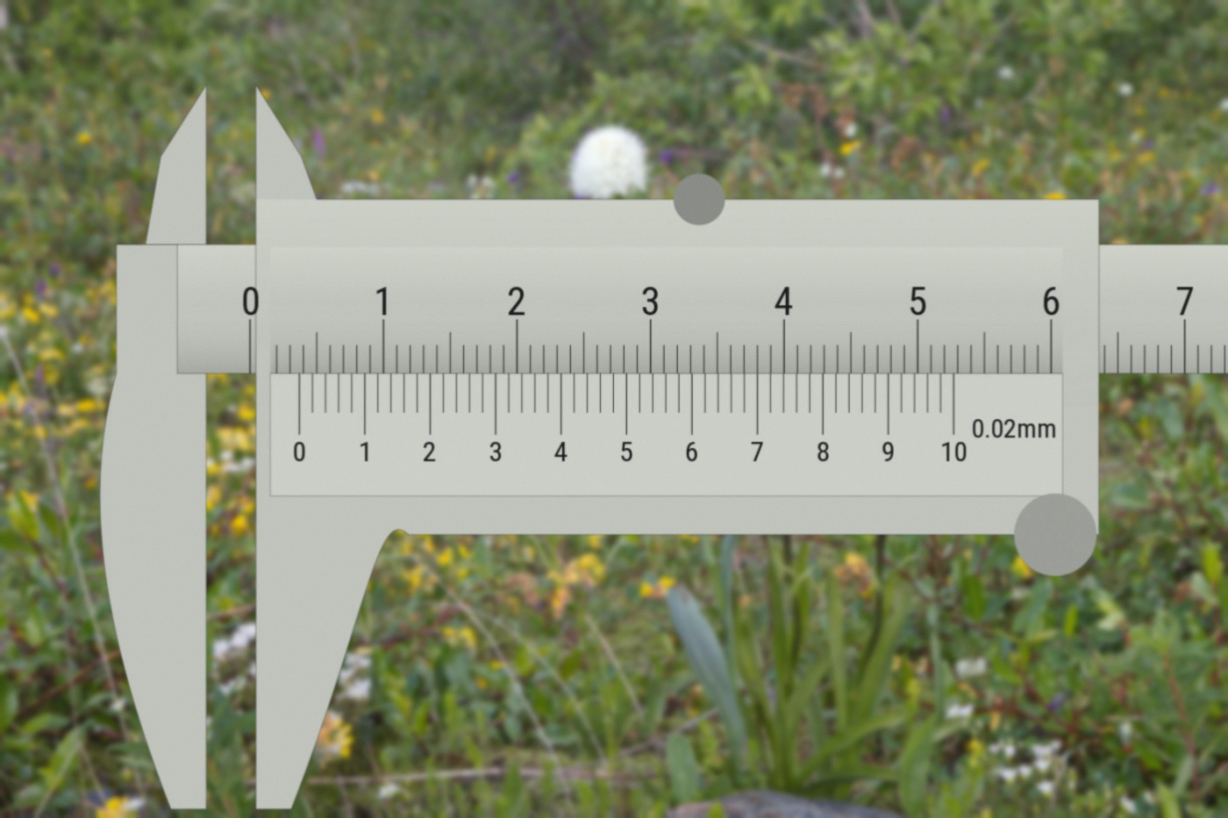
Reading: 3.7 mm
